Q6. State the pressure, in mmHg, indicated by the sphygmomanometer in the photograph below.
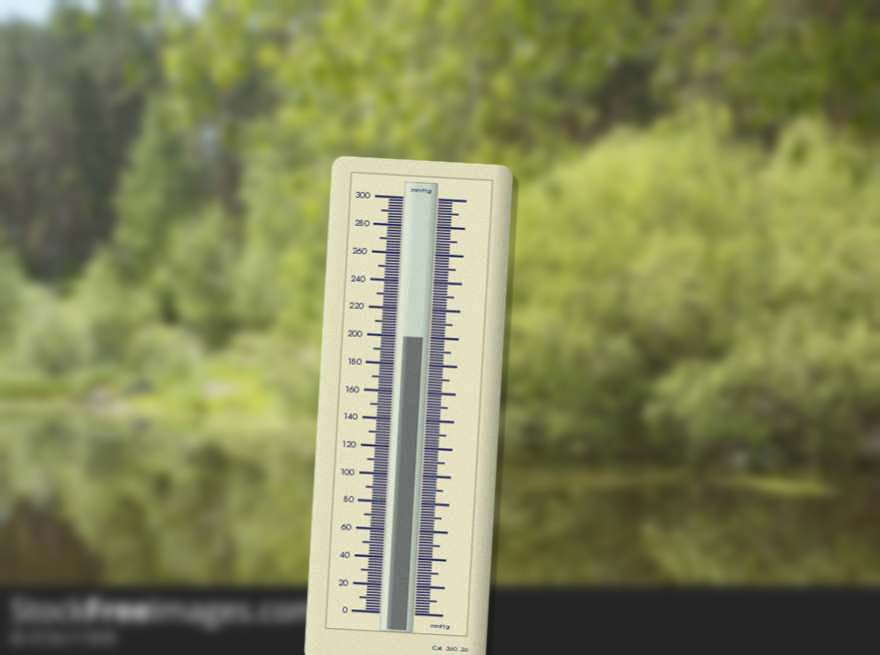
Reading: 200 mmHg
